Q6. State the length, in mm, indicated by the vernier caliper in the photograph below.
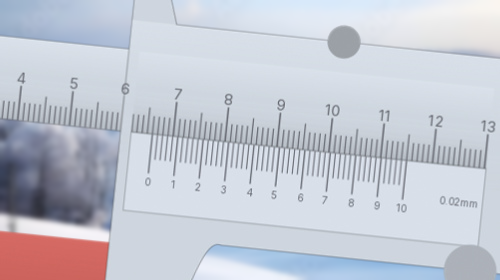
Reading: 66.0 mm
